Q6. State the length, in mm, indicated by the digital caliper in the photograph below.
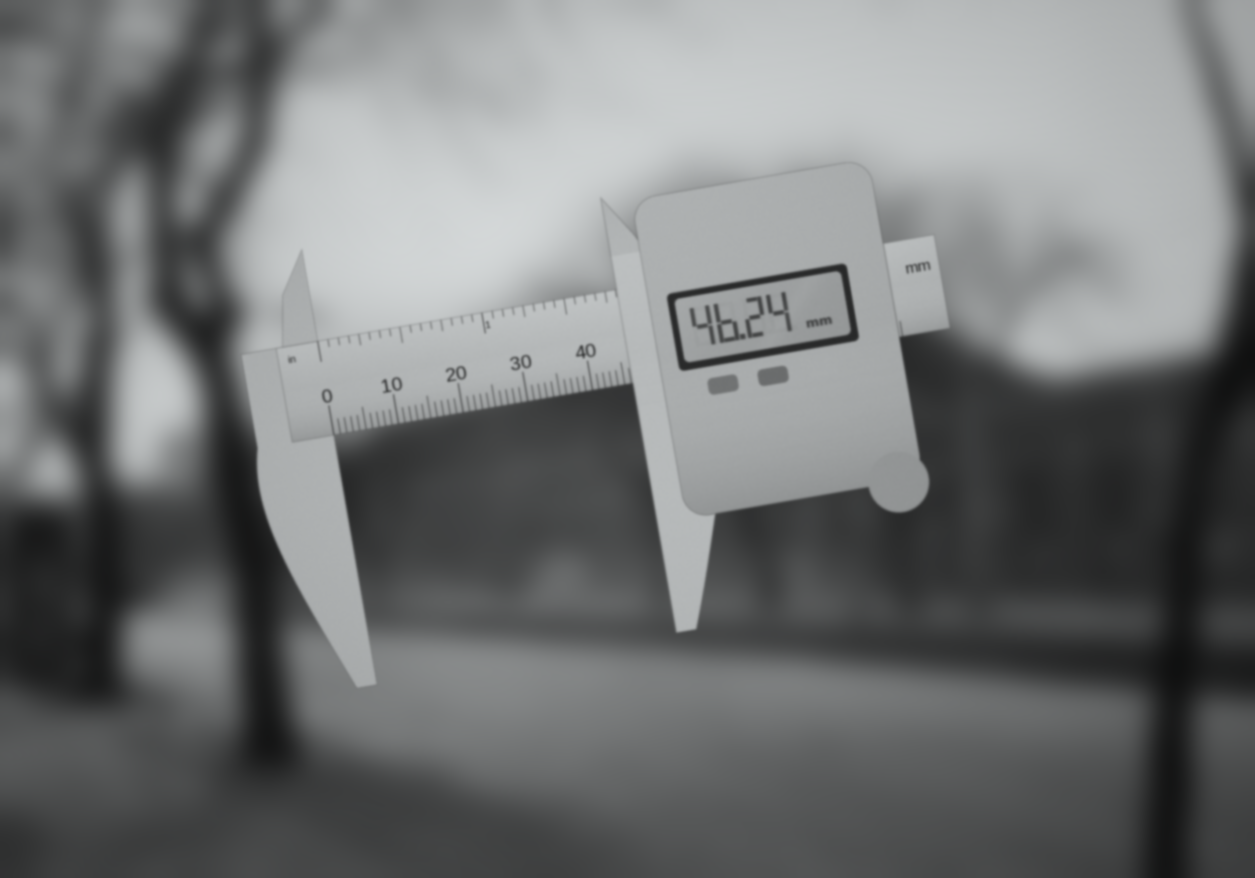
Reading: 46.24 mm
